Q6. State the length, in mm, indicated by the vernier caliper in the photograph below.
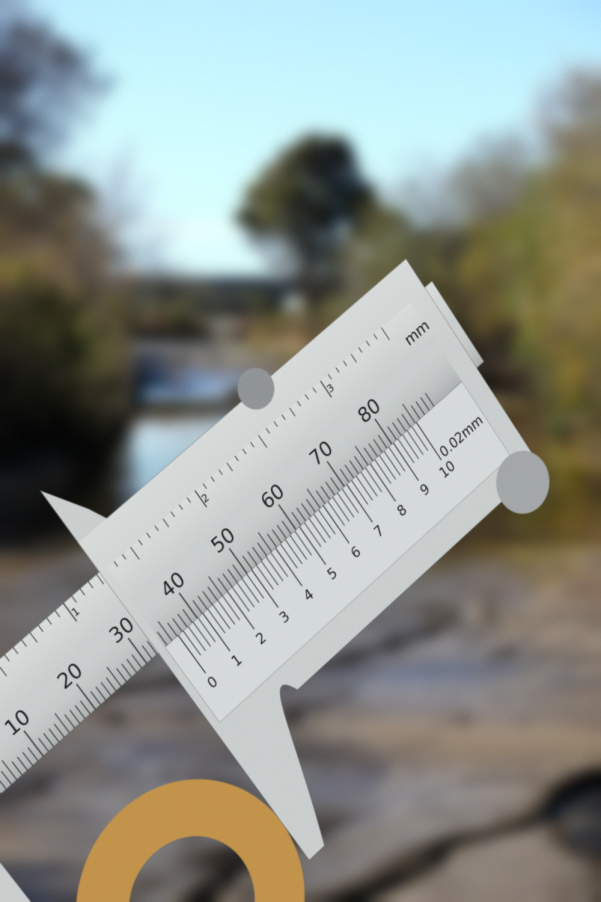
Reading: 36.2 mm
